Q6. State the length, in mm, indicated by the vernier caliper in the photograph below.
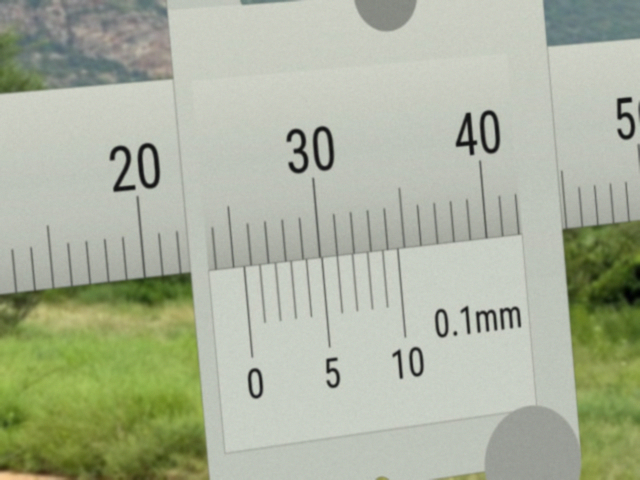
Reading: 25.6 mm
